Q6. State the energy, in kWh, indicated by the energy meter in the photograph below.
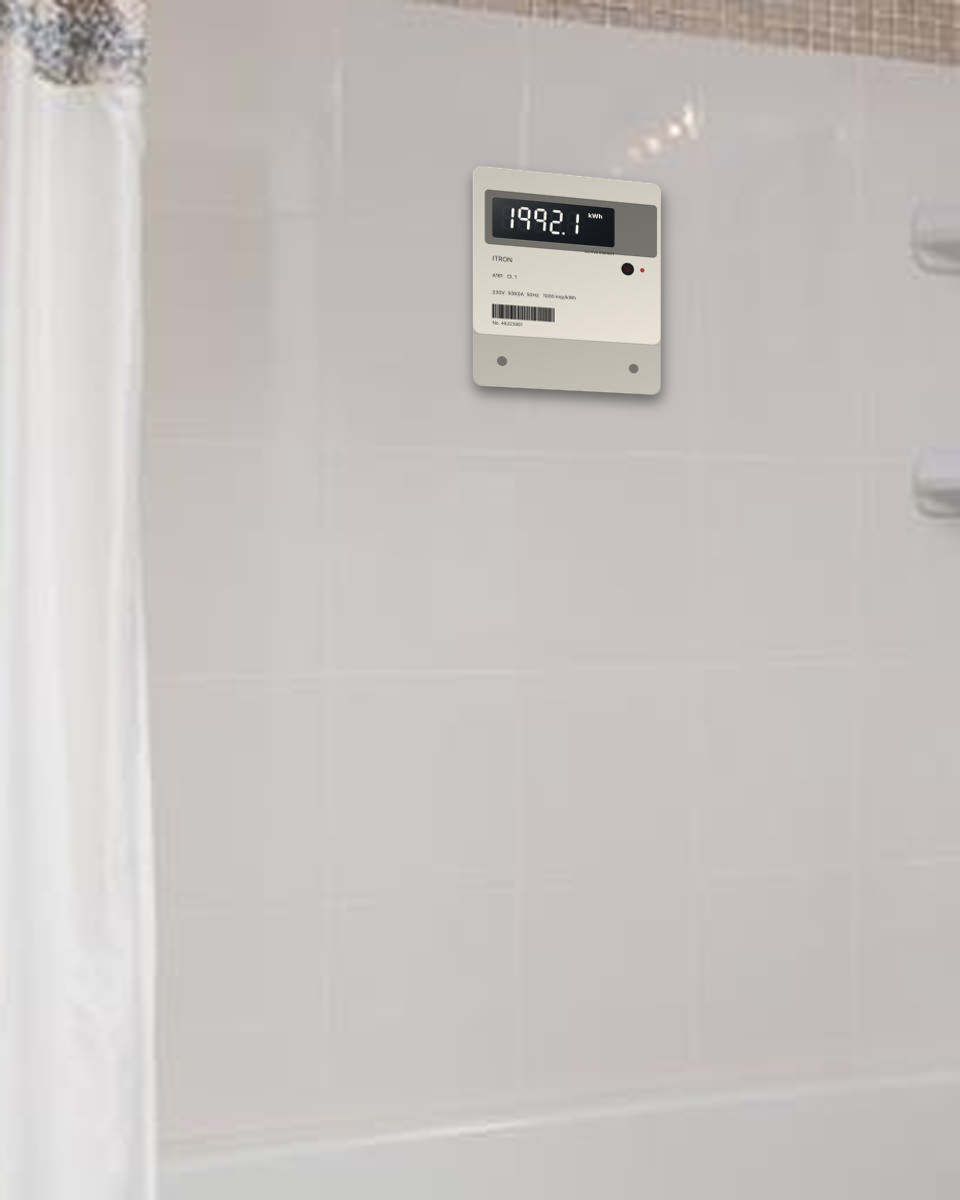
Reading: 1992.1 kWh
